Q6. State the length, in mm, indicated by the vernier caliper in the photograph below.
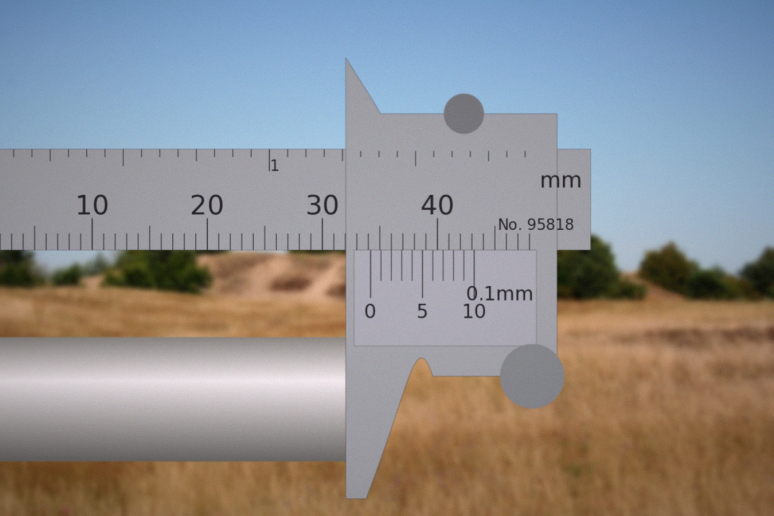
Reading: 34.2 mm
